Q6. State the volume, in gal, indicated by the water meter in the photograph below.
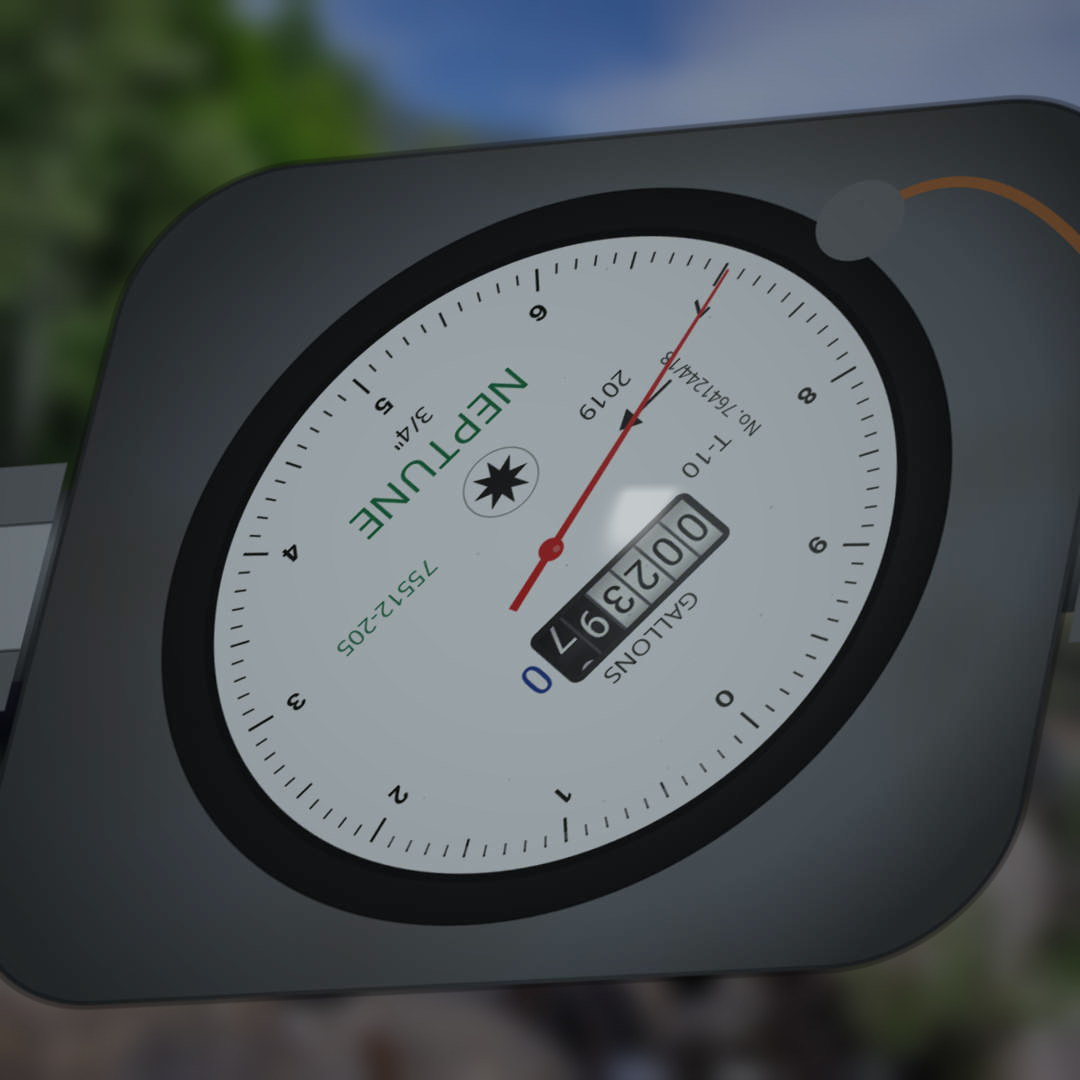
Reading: 23967.0 gal
